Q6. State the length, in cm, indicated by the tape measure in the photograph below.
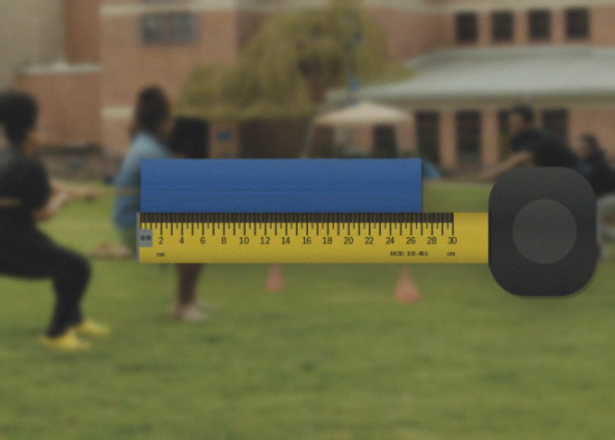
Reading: 27 cm
